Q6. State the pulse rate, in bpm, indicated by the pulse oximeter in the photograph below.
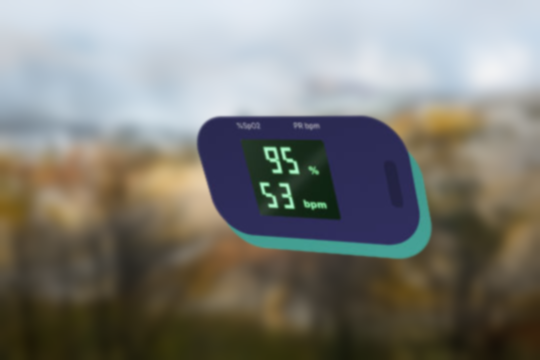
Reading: 53 bpm
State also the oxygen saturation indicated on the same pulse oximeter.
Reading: 95 %
